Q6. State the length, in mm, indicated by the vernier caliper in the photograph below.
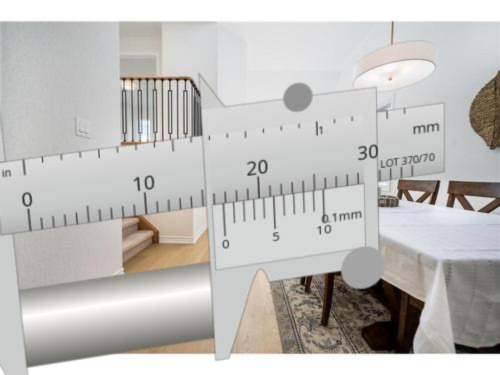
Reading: 16.8 mm
